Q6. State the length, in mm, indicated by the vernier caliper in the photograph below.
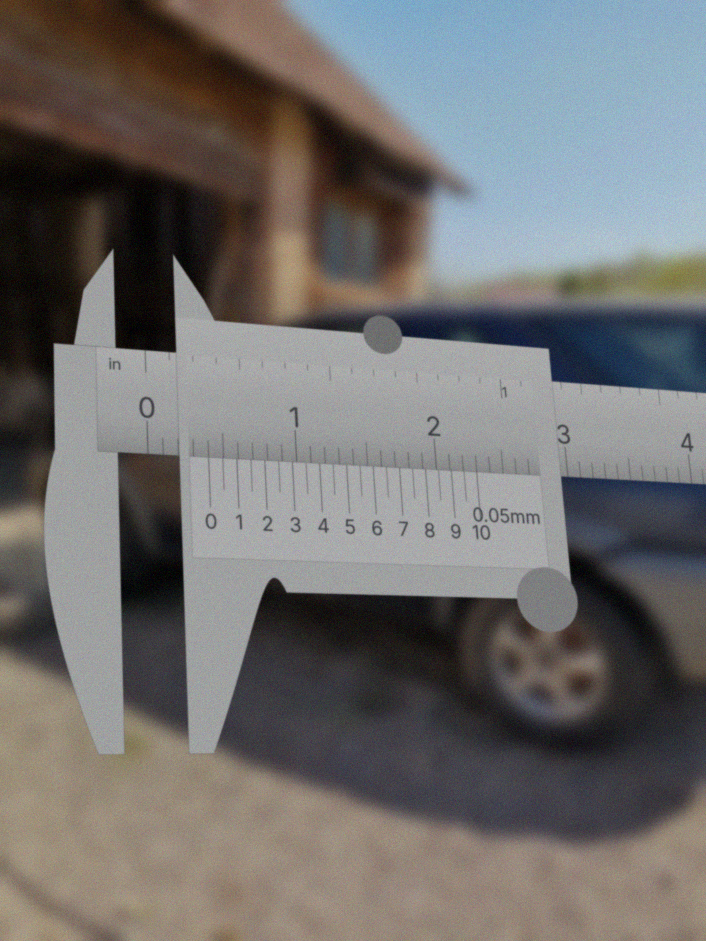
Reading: 4.0 mm
